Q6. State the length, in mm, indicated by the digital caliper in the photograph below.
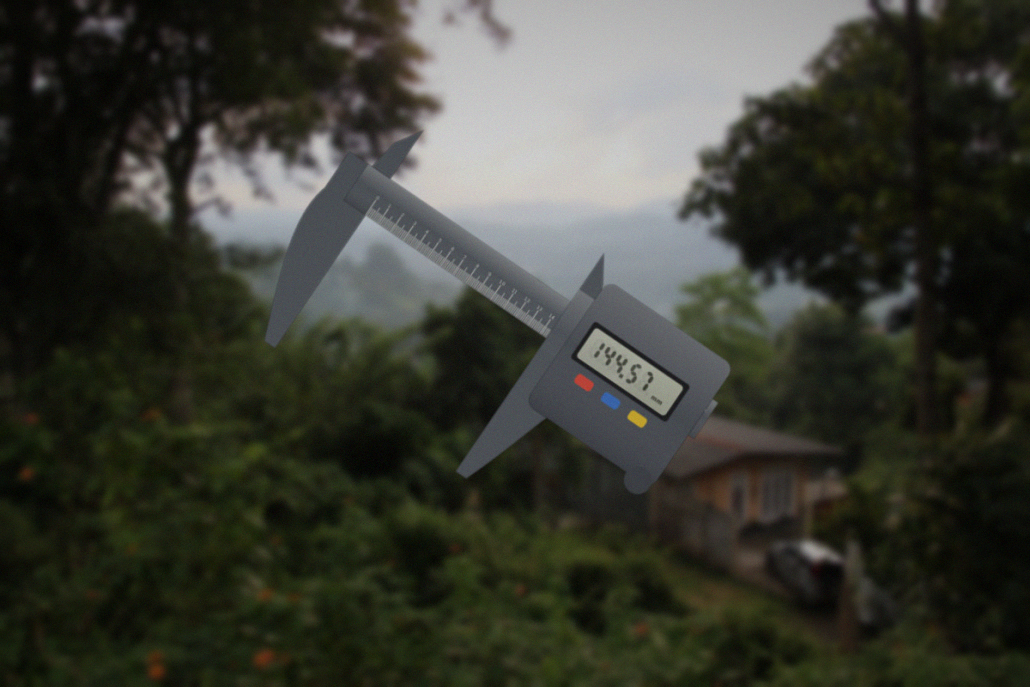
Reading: 144.57 mm
